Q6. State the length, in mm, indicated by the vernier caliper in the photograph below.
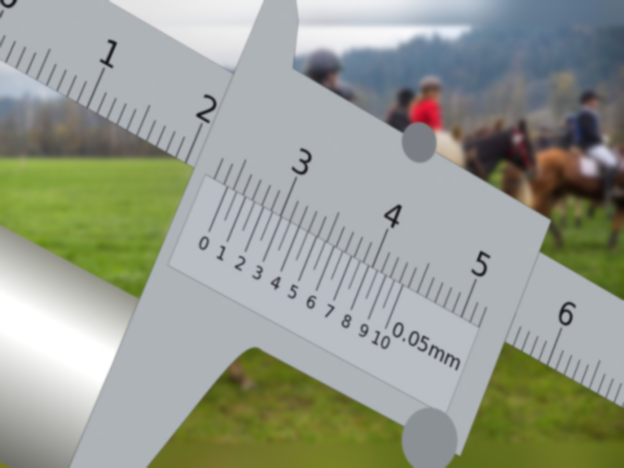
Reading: 24.4 mm
